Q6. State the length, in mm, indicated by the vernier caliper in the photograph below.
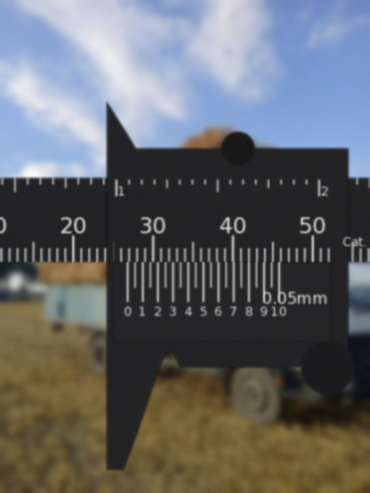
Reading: 26.8 mm
